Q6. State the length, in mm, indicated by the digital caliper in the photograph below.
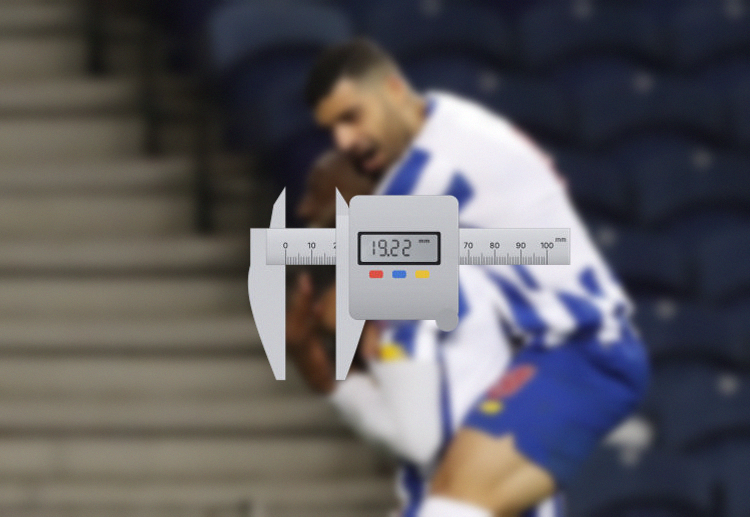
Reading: 19.22 mm
